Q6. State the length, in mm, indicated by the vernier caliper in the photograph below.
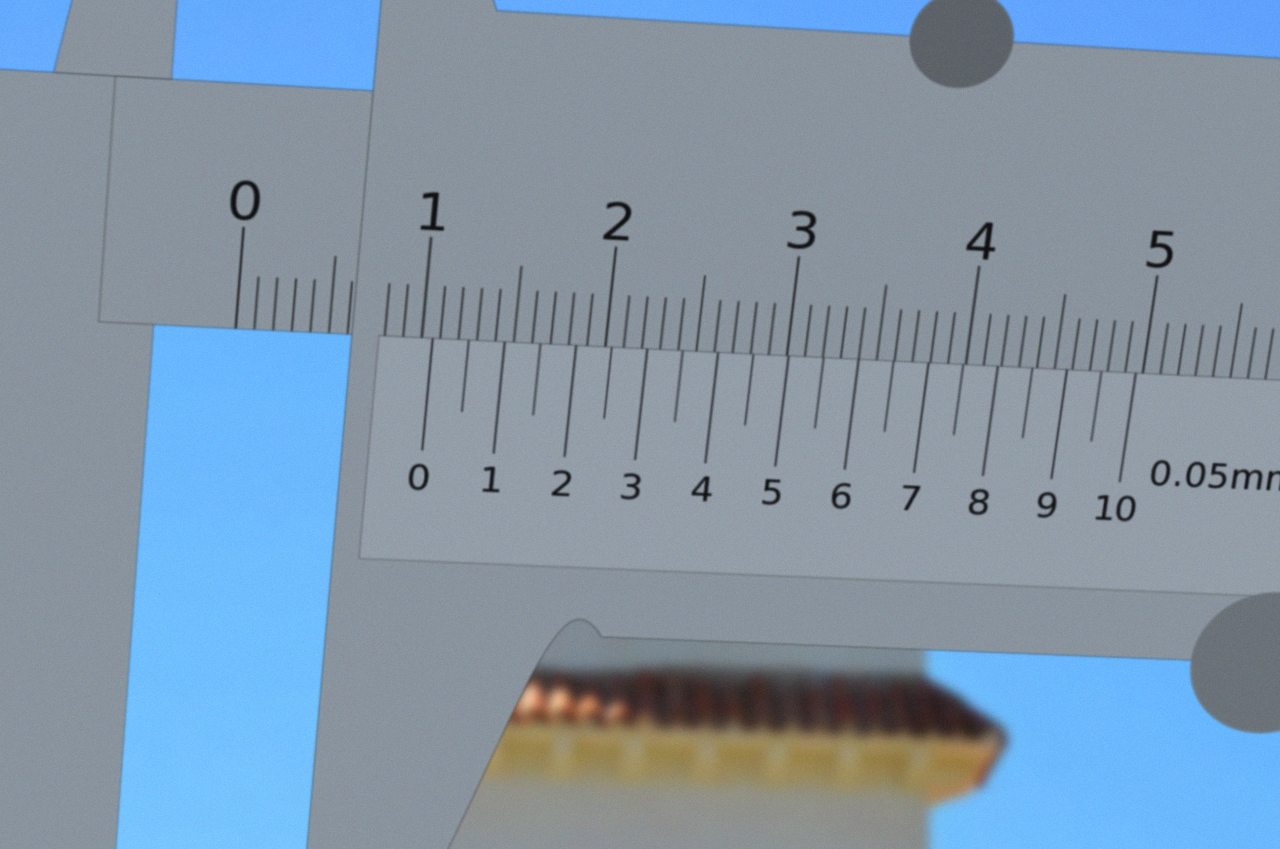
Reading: 10.6 mm
